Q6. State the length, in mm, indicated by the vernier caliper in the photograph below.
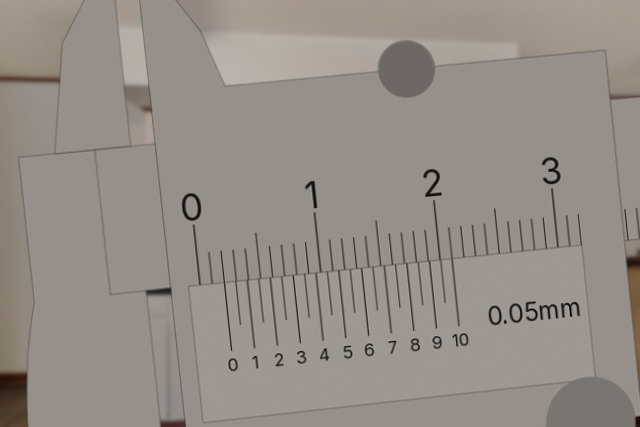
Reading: 2.0 mm
